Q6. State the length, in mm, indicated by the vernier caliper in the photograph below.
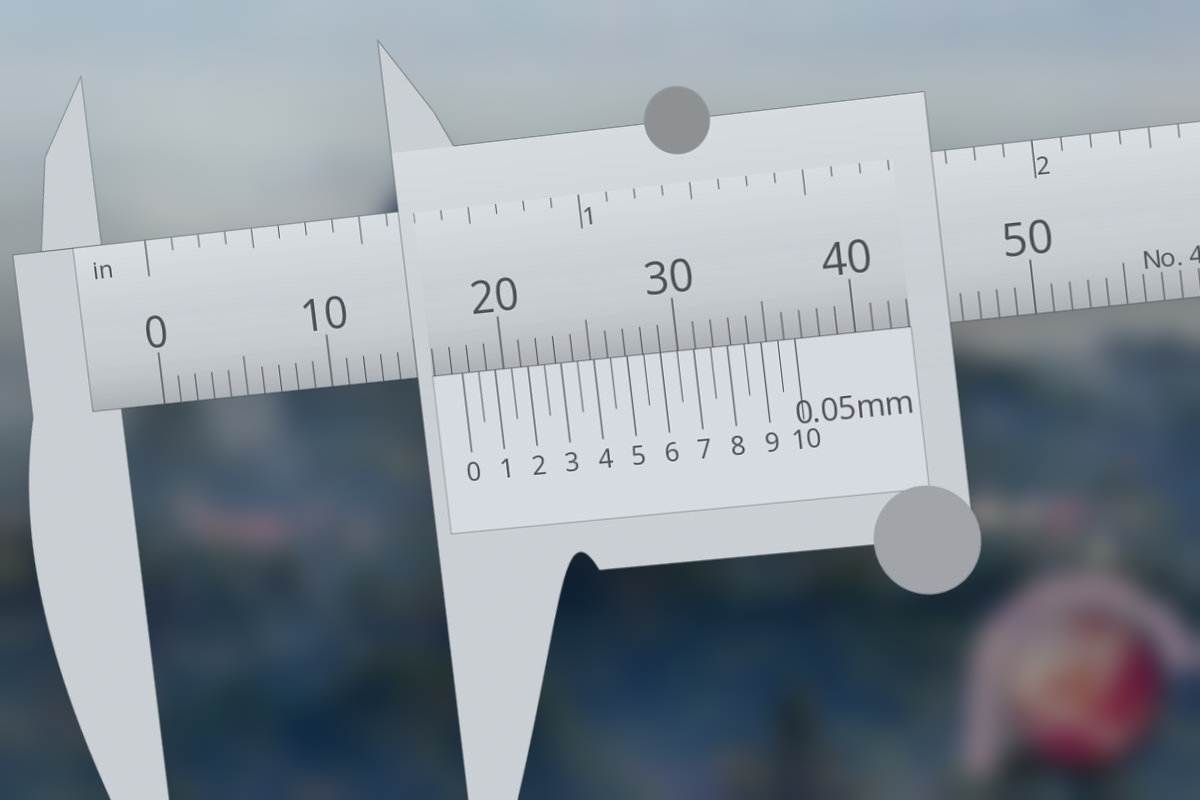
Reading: 17.6 mm
